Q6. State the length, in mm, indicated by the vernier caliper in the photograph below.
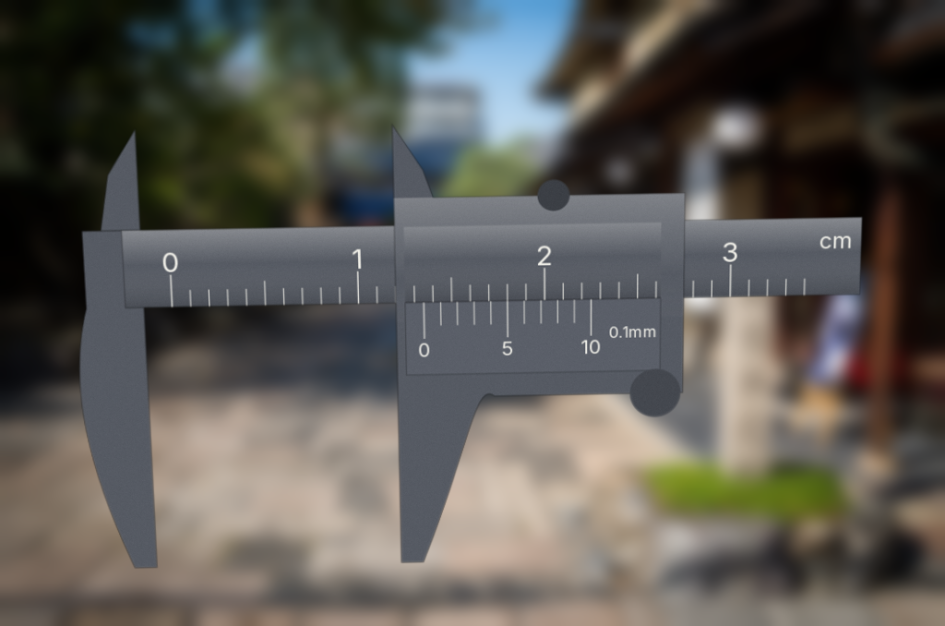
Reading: 13.5 mm
